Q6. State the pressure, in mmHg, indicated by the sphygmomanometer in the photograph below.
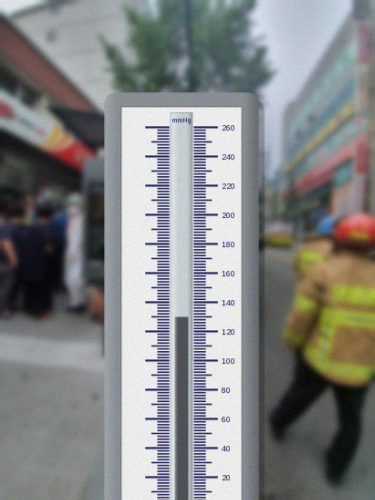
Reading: 130 mmHg
